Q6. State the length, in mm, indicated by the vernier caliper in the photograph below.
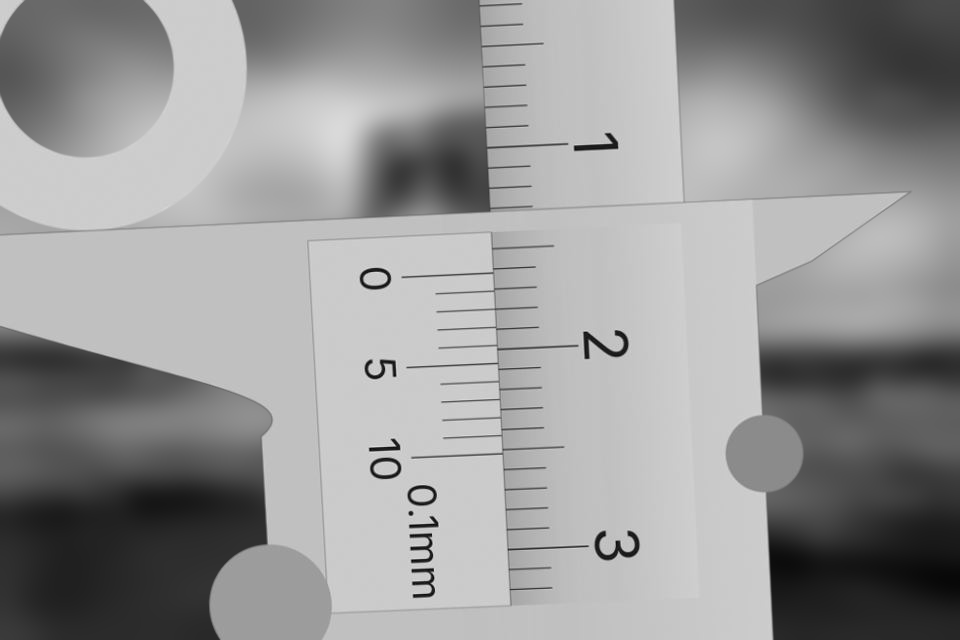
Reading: 16.2 mm
